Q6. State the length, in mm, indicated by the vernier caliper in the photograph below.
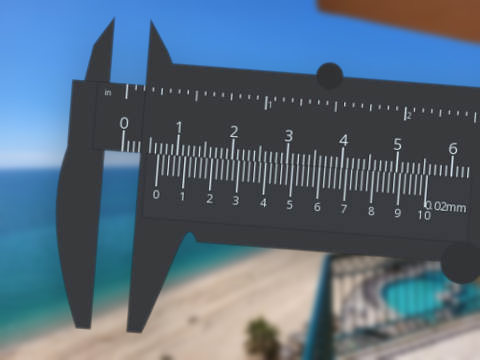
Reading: 6.6 mm
